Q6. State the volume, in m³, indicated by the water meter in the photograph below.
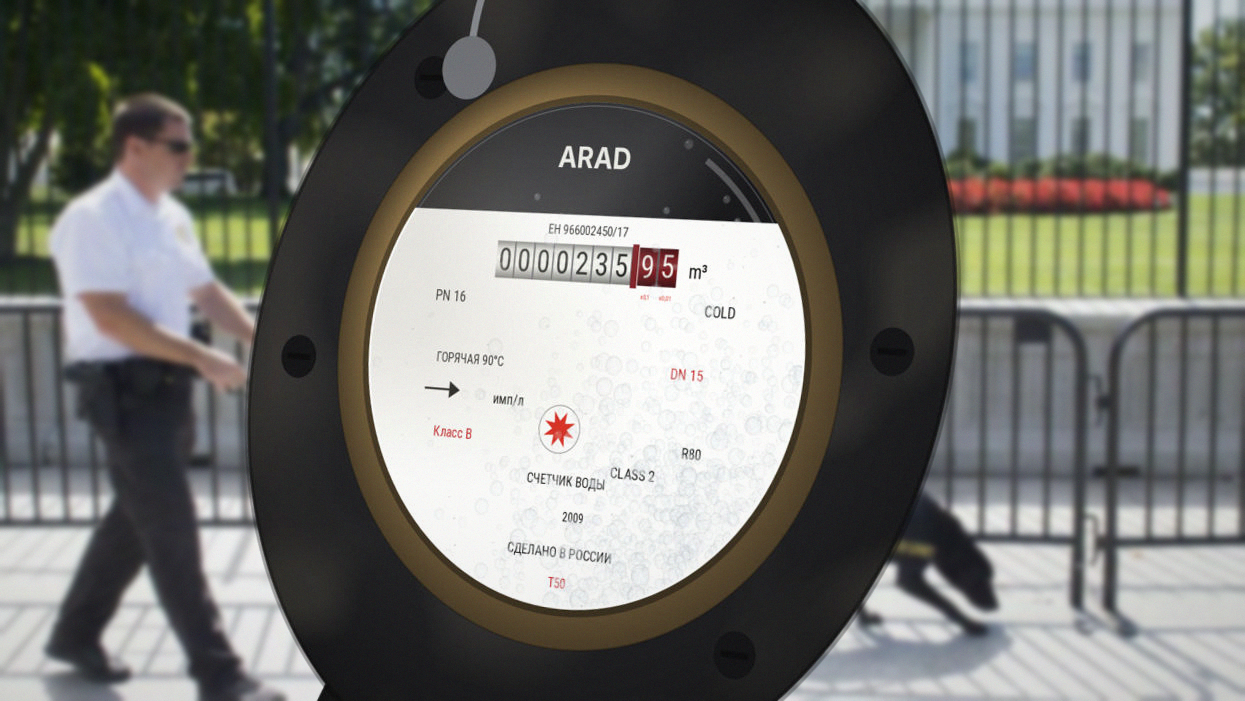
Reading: 235.95 m³
